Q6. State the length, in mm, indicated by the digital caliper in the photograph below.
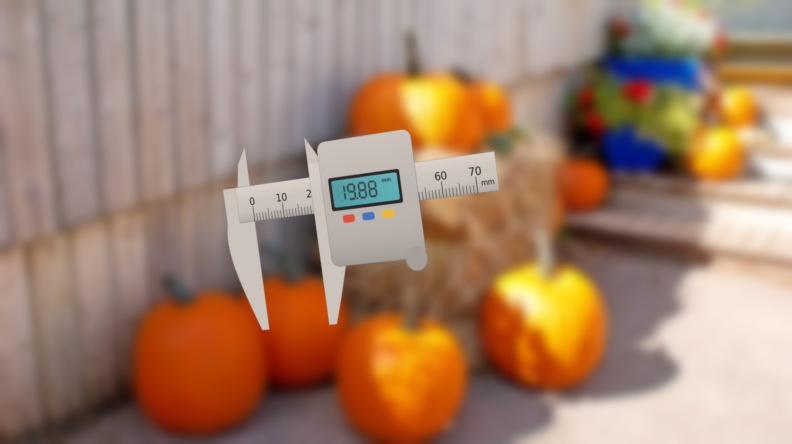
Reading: 19.88 mm
